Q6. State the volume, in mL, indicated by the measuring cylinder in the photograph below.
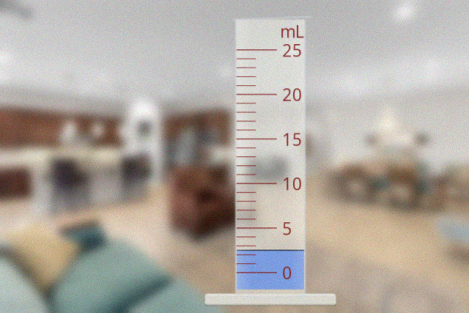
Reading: 2.5 mL
